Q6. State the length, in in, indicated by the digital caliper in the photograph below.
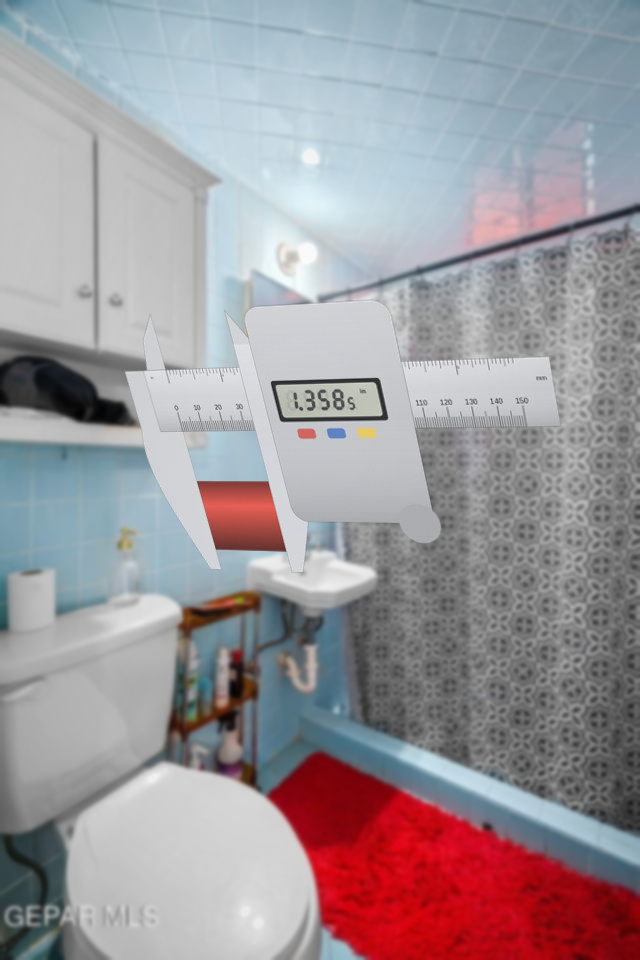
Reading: 1.3585 in
